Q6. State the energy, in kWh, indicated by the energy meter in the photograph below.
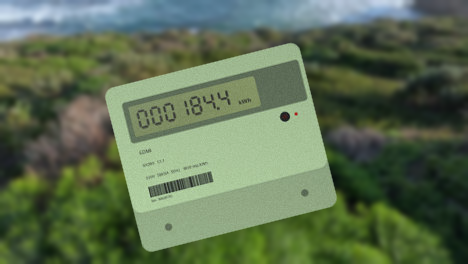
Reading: 184.4 kWh
